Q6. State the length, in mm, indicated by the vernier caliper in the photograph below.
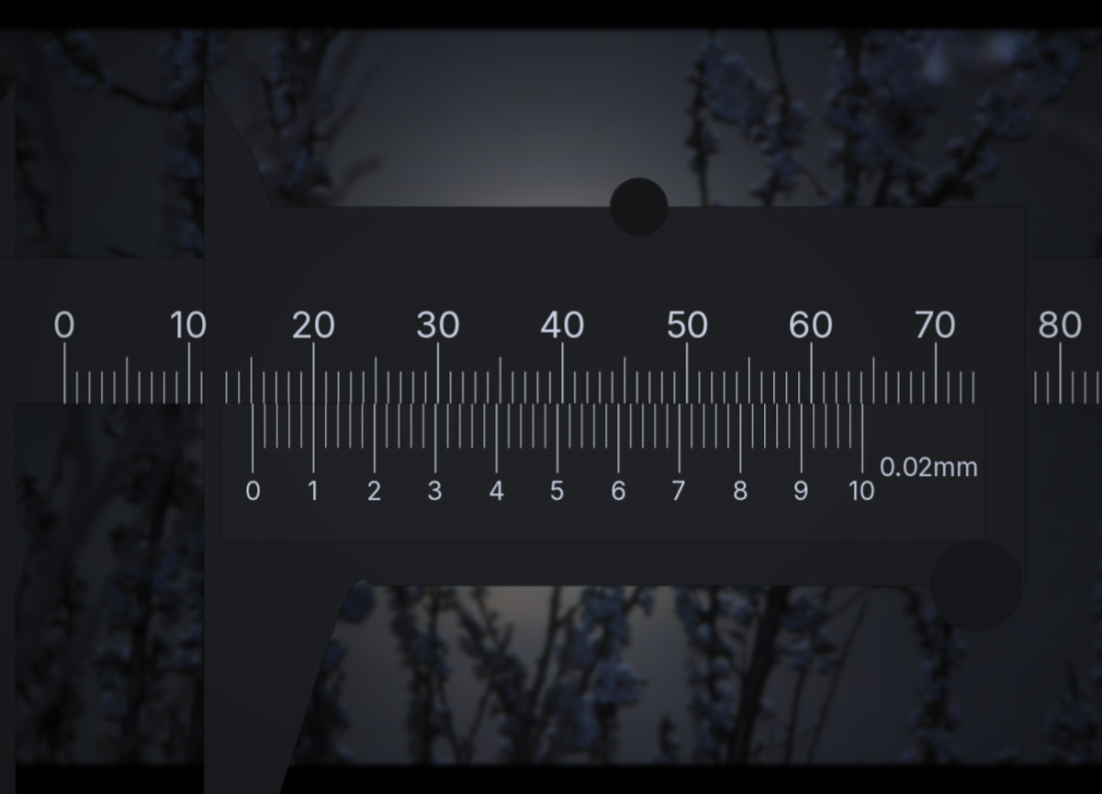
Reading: 15.1 mm
